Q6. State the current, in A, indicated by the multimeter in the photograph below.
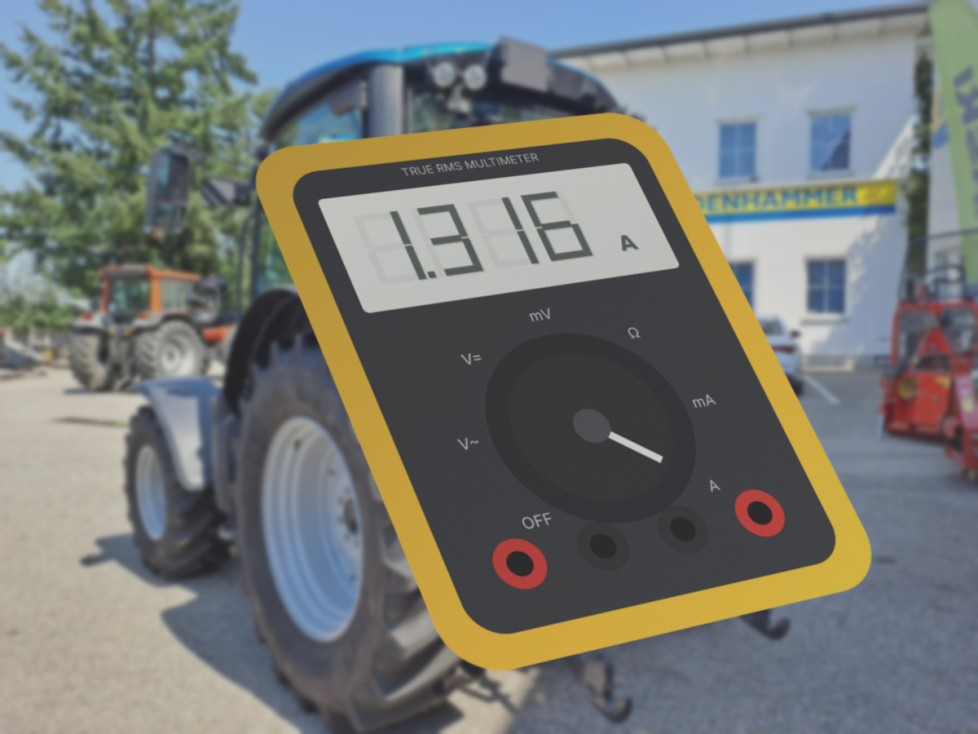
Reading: 1.316 A
